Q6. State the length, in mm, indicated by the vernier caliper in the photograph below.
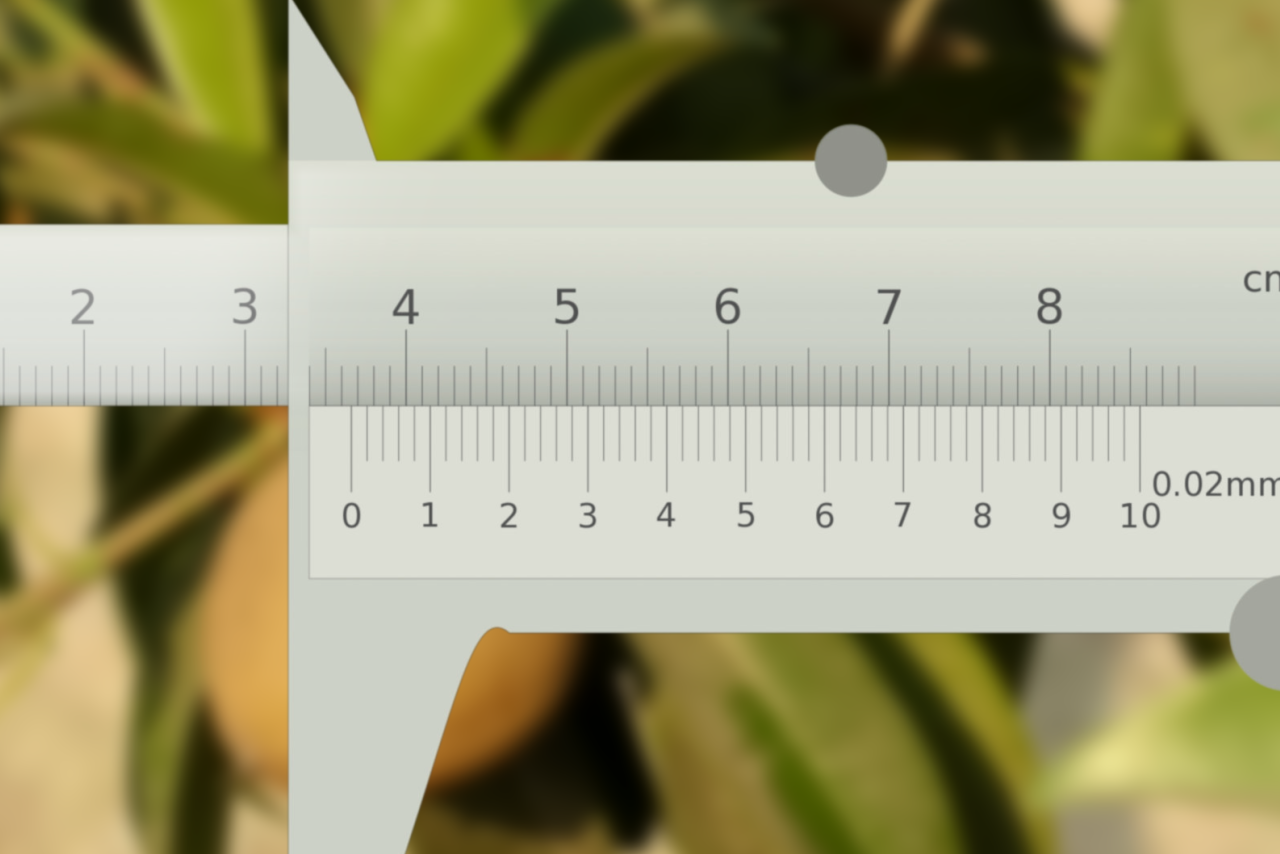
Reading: 36.6 mm
